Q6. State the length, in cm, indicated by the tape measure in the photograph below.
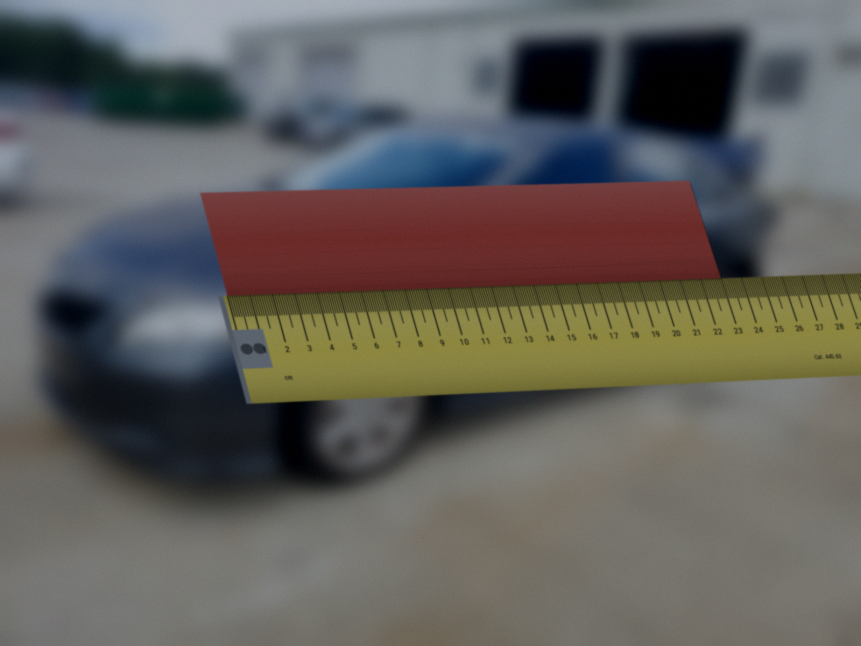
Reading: 23 cm
